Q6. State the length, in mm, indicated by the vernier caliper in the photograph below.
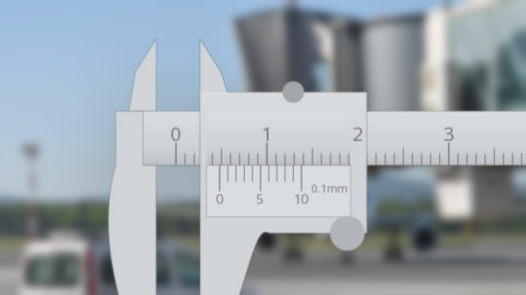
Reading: 4.8 mm
